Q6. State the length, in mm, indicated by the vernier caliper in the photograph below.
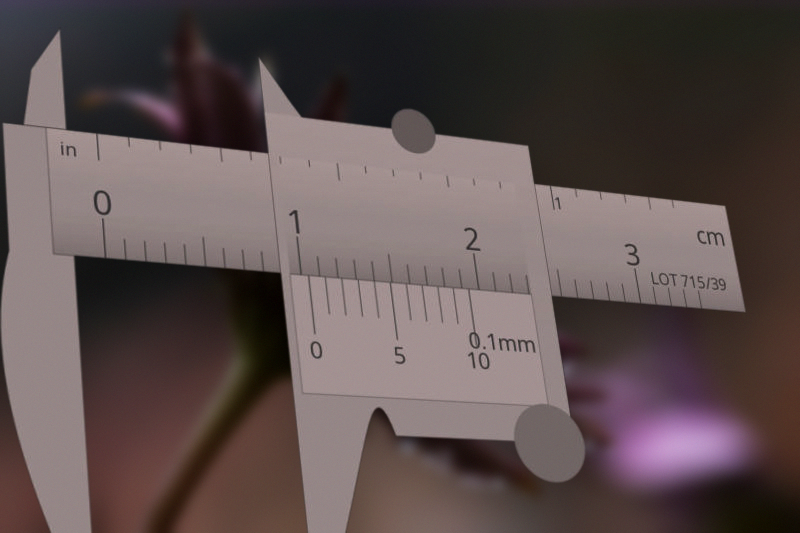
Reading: 10.4 mm
